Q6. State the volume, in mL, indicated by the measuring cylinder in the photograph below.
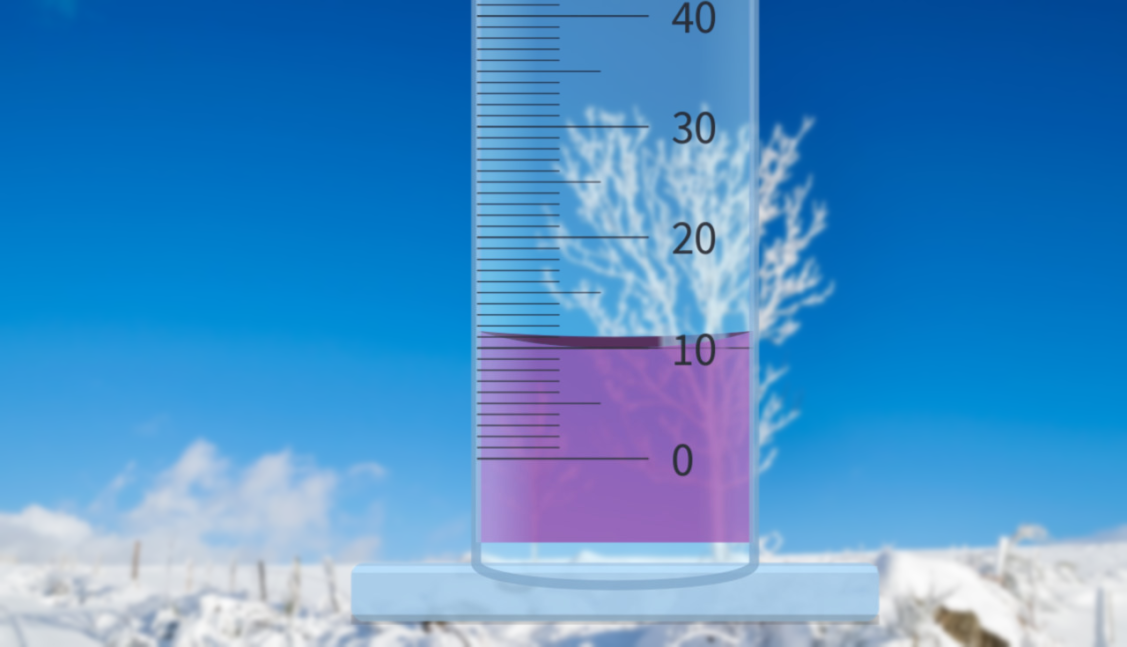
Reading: 10 mL
